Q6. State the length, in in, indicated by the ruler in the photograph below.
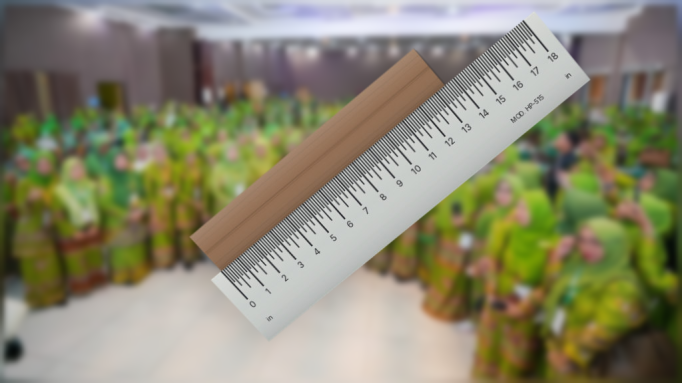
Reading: 13.5 in
